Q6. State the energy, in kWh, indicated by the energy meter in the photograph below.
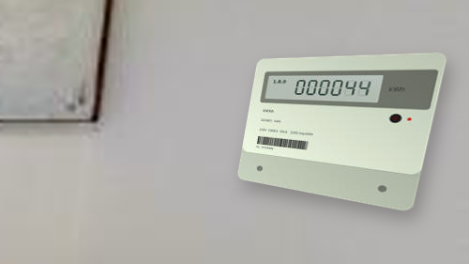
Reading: 44 kWh
